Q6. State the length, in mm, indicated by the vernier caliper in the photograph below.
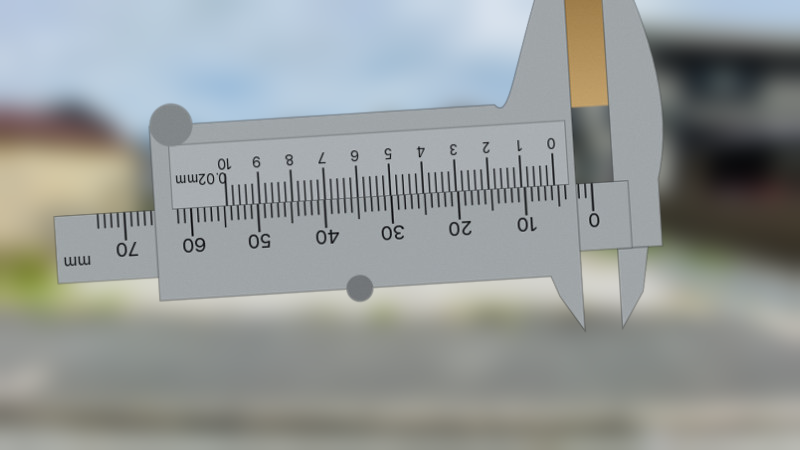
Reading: 5.6 mm
